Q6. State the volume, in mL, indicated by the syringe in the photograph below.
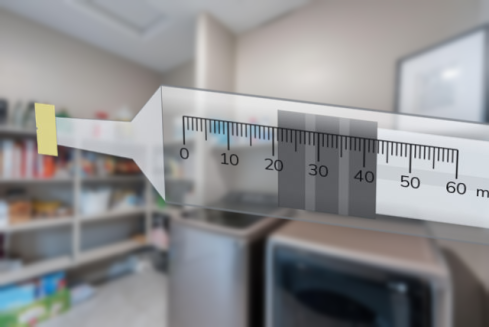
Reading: 21 mL
